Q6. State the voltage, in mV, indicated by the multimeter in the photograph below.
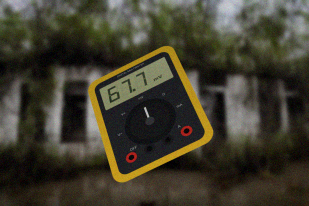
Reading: 67.7 mV
